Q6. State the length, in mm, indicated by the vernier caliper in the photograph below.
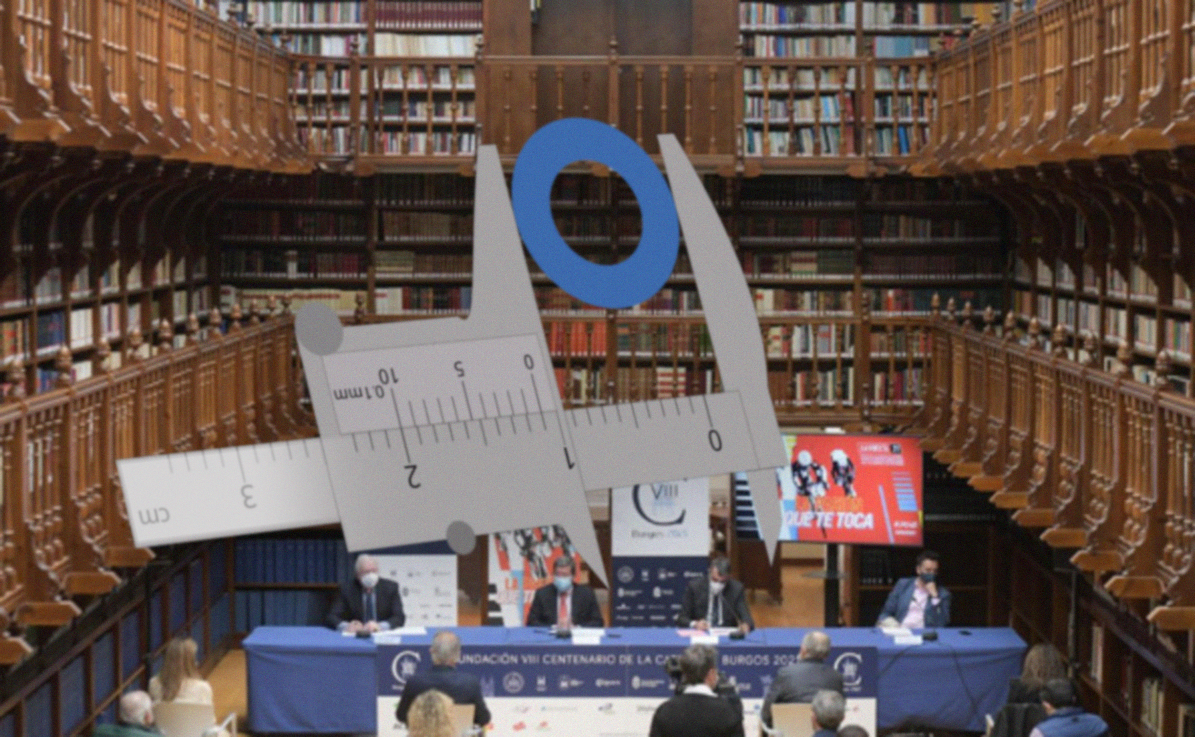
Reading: 11.0 mm
